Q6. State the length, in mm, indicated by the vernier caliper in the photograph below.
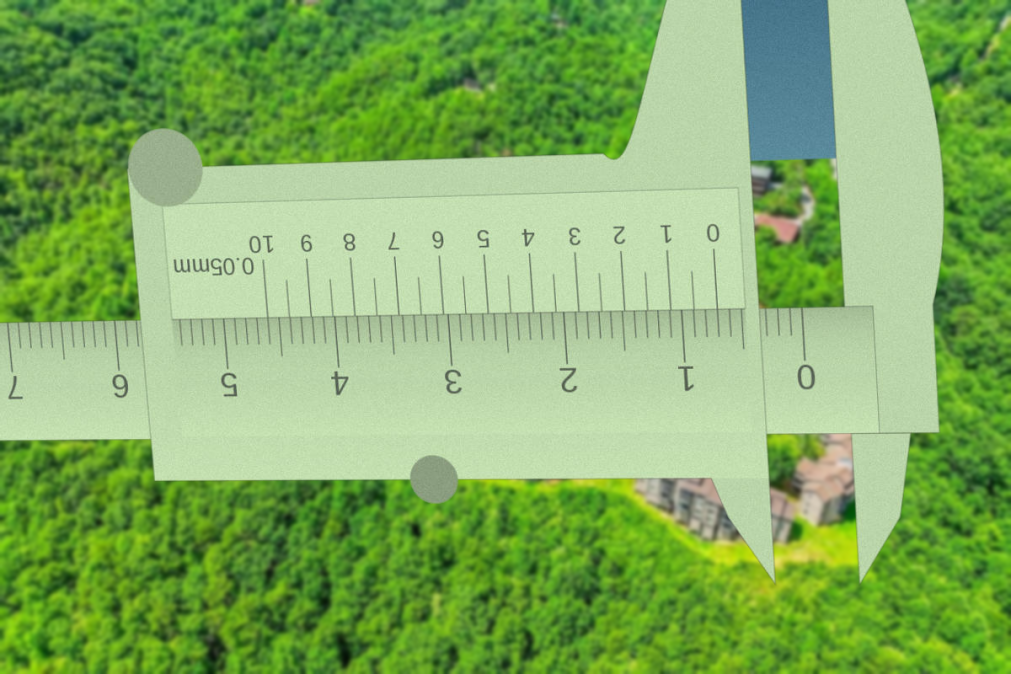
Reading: 7.0 mm
